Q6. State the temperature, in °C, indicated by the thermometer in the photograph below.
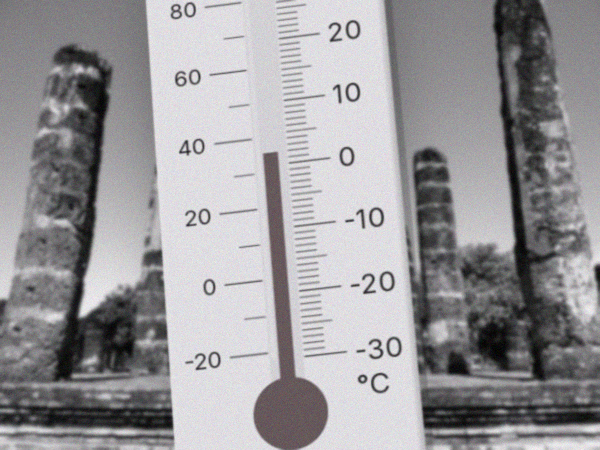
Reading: 2 °C
